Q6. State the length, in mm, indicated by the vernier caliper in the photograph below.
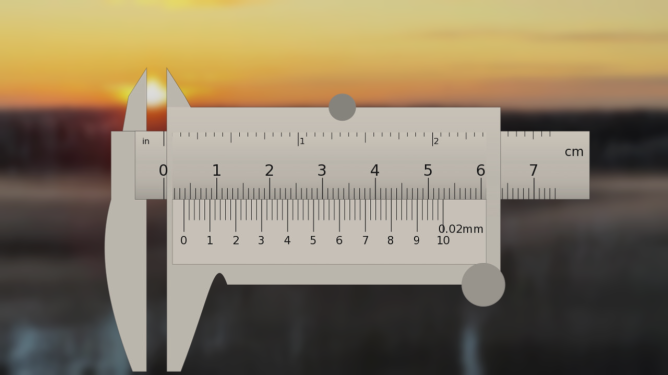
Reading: 3.8 mm
